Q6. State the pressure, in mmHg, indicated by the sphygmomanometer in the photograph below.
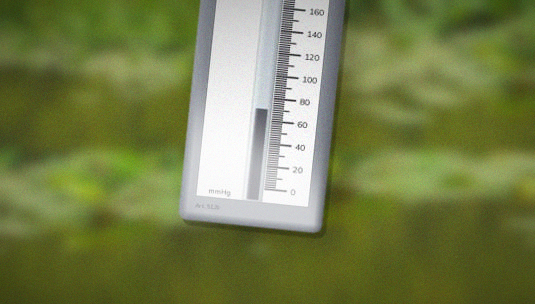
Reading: 70 mmHg
